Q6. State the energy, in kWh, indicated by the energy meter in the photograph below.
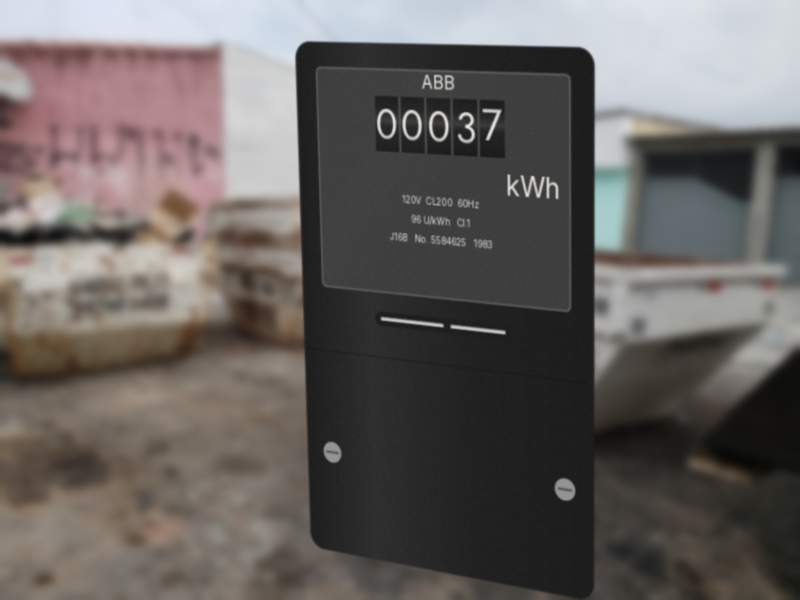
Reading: 37 kWh
